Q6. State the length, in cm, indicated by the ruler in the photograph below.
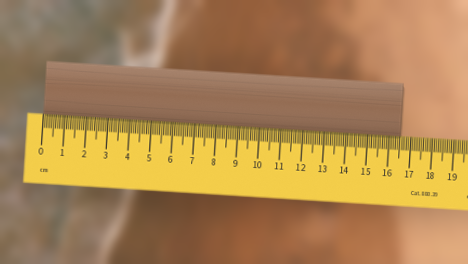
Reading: 16.5 cm
